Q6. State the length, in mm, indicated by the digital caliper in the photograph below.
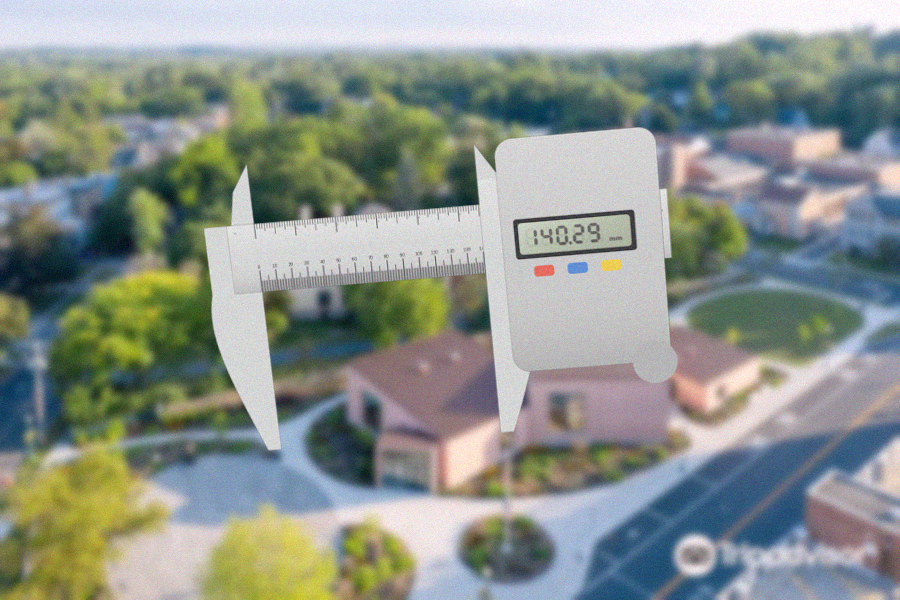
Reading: 140.29 mm
